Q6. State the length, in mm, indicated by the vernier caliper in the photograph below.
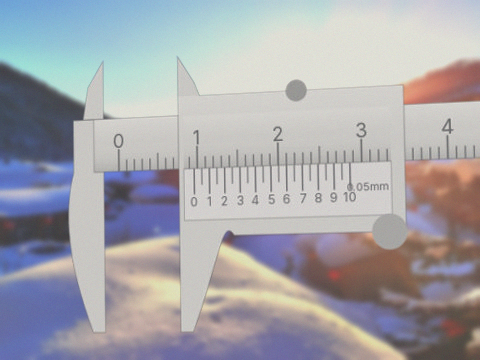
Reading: 9.6 mm
